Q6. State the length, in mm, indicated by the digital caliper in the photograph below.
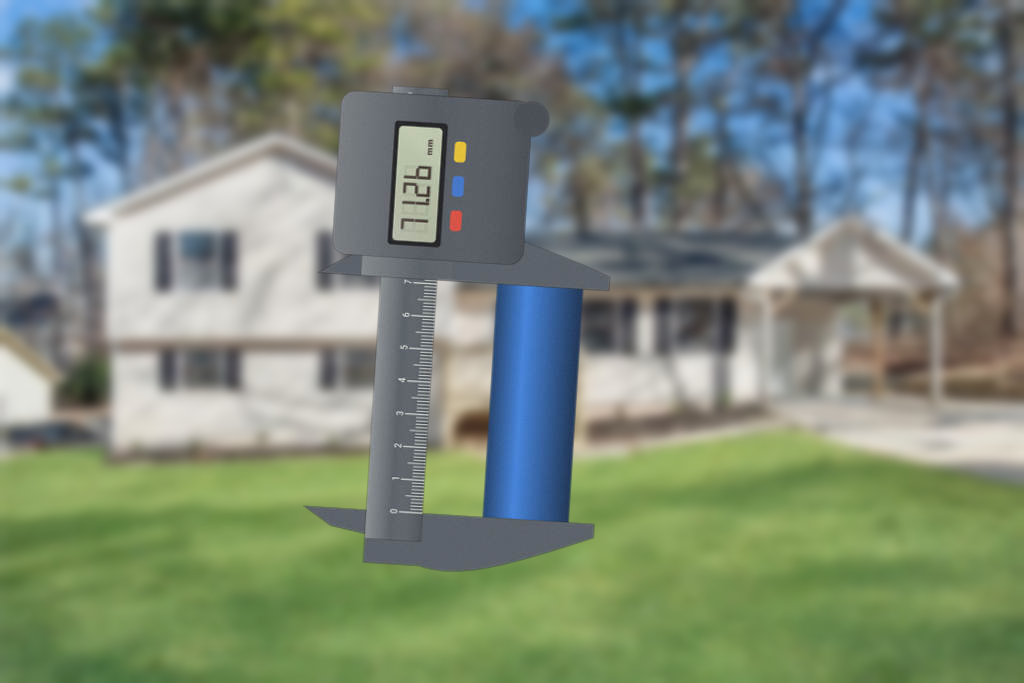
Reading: 71.26 mm
